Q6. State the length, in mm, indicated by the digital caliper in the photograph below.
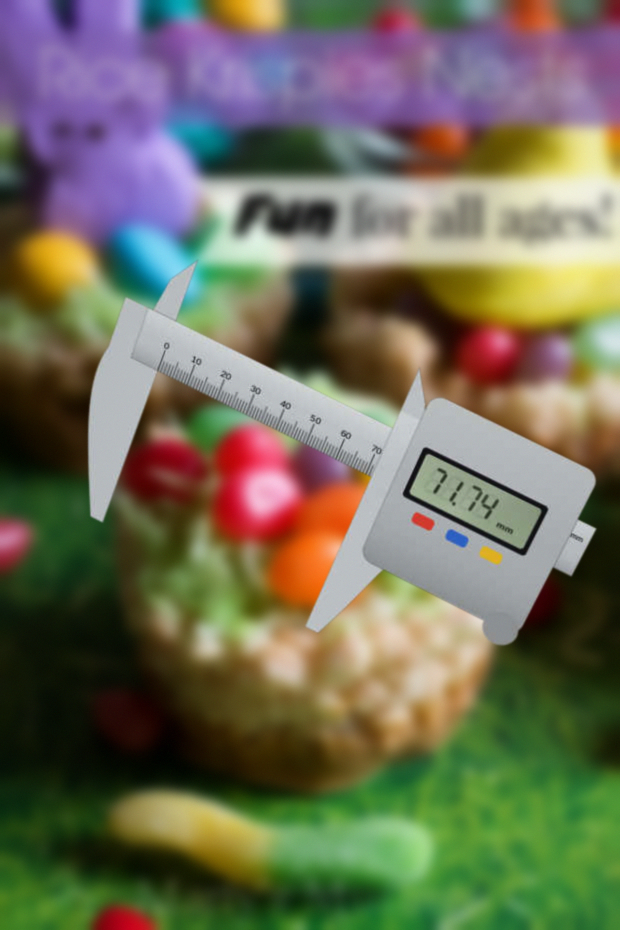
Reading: 71.74 mm
